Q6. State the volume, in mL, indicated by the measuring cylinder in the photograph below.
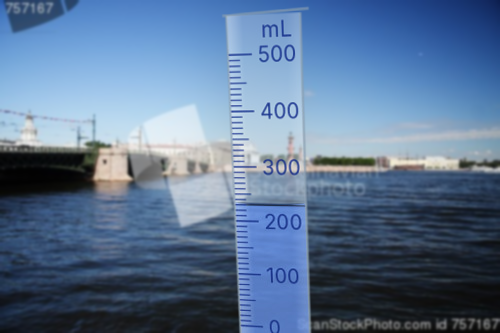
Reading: 230 mL
